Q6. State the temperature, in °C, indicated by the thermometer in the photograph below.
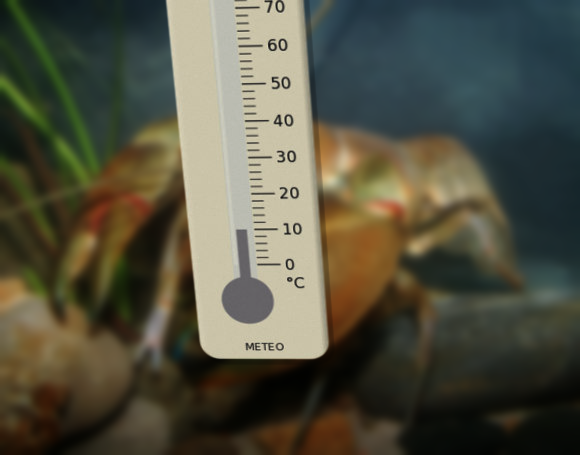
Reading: 10 °C
